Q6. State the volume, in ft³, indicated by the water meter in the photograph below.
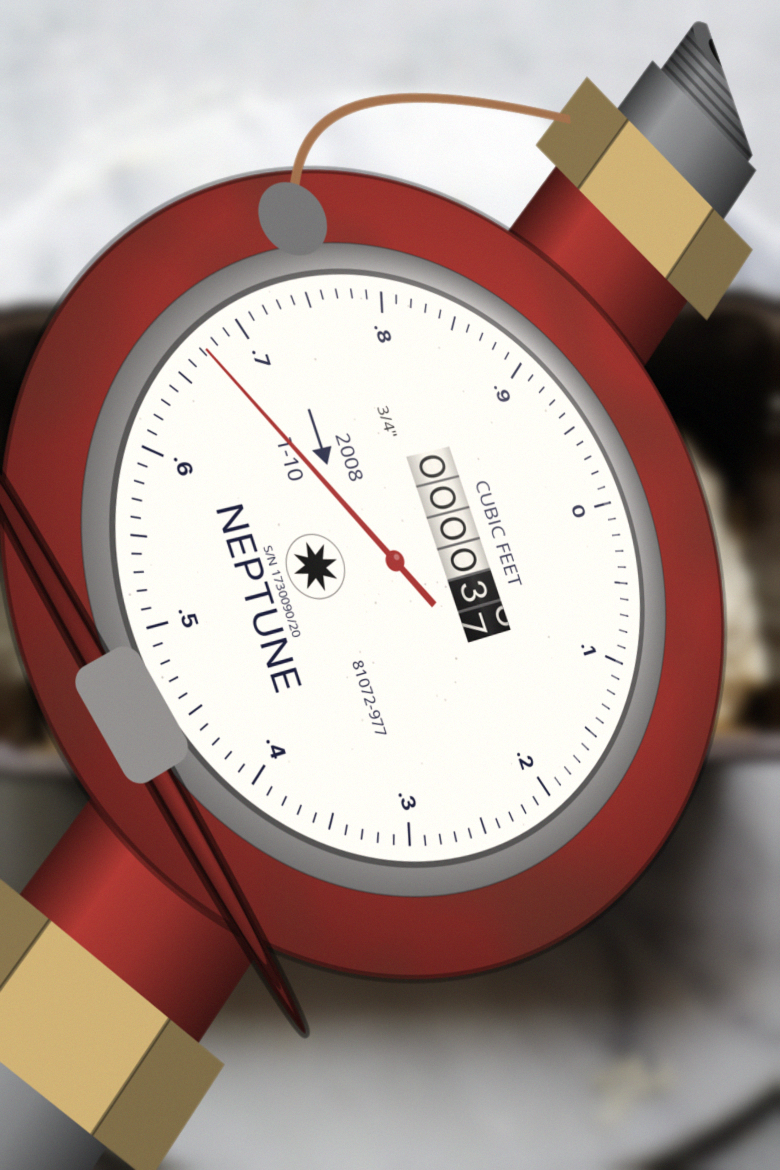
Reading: 36.67 ft³
